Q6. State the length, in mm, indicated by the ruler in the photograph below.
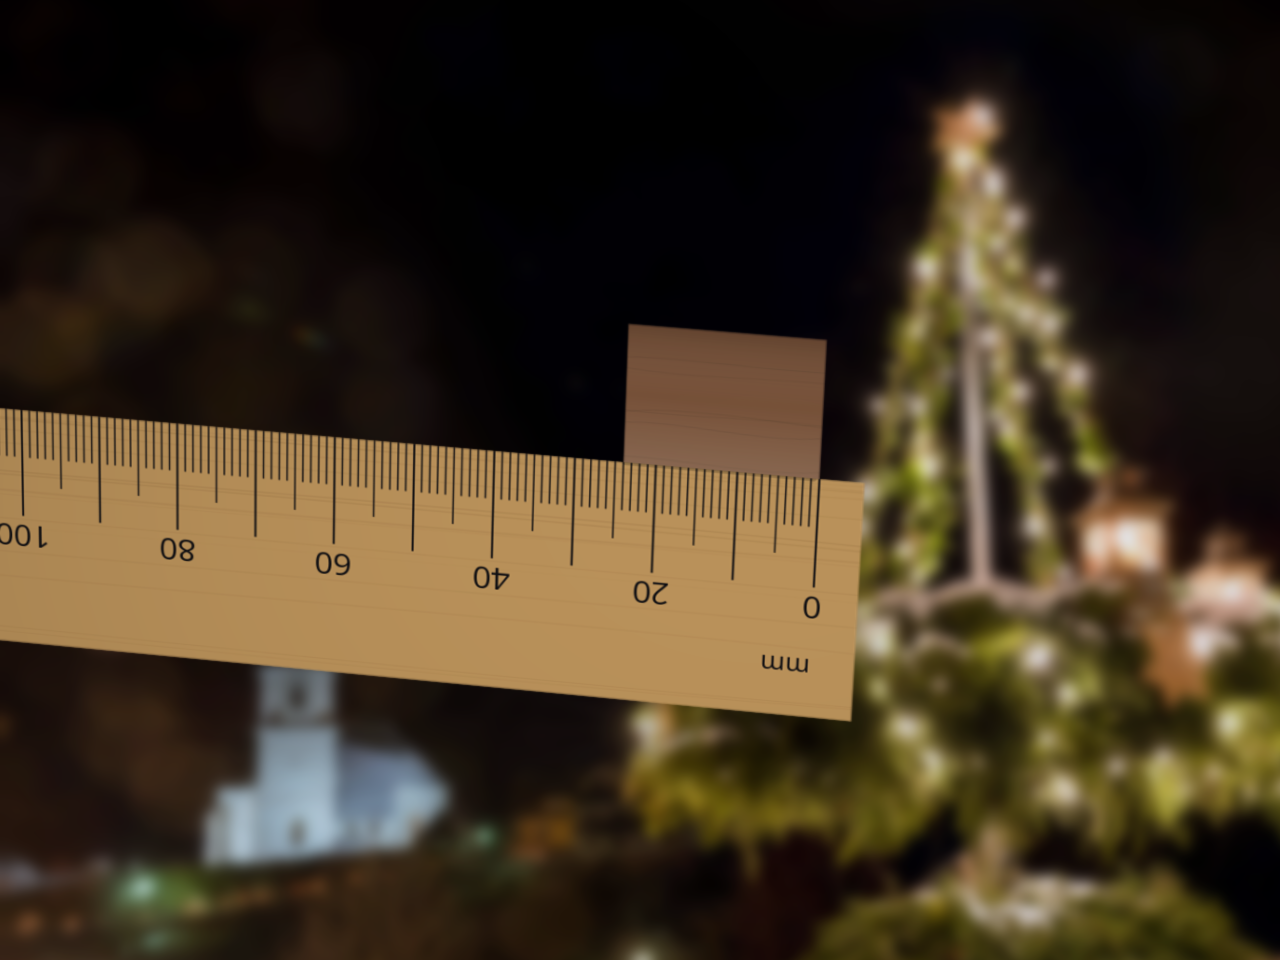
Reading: 24 mm
